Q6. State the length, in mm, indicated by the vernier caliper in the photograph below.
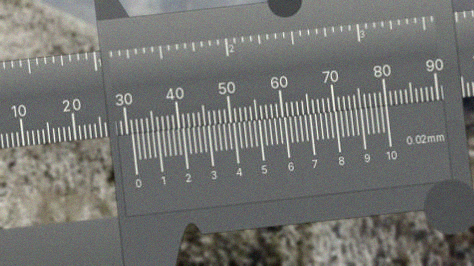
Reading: 31.0 mm
